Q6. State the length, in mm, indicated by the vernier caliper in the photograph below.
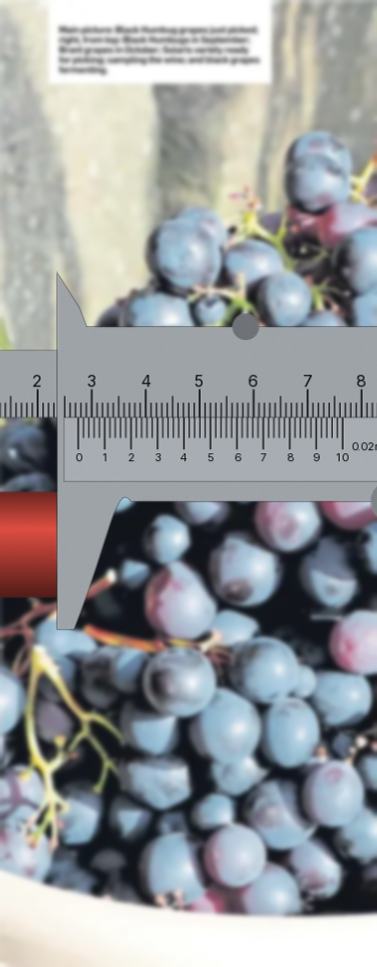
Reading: 27.5 mm
